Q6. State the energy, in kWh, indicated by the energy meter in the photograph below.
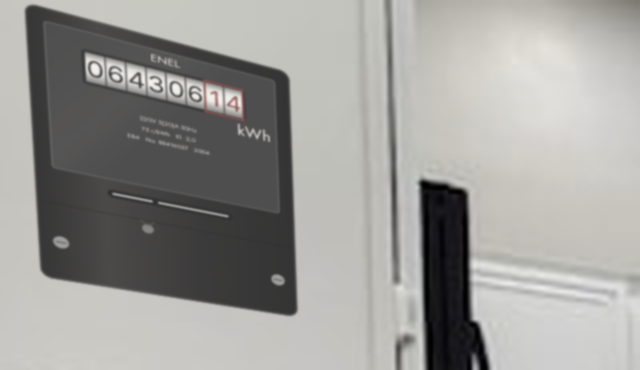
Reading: 64306.14 kWh
